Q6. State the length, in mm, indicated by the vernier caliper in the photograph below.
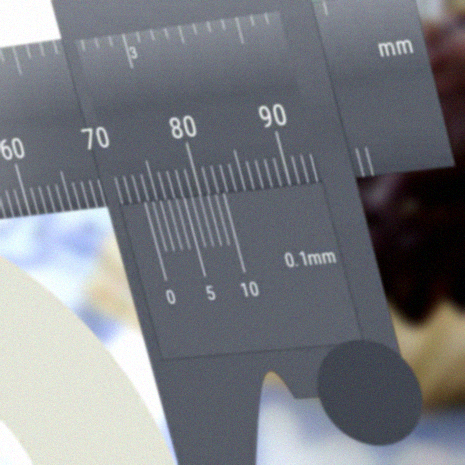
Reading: 73.6 mm
